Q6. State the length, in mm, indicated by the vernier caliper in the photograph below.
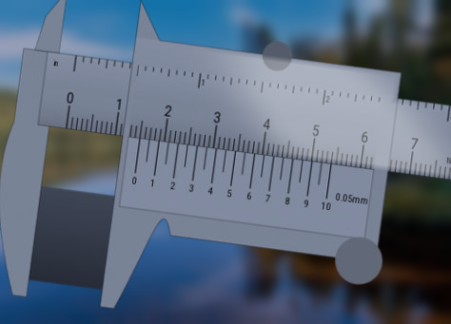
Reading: 15.0 mm
